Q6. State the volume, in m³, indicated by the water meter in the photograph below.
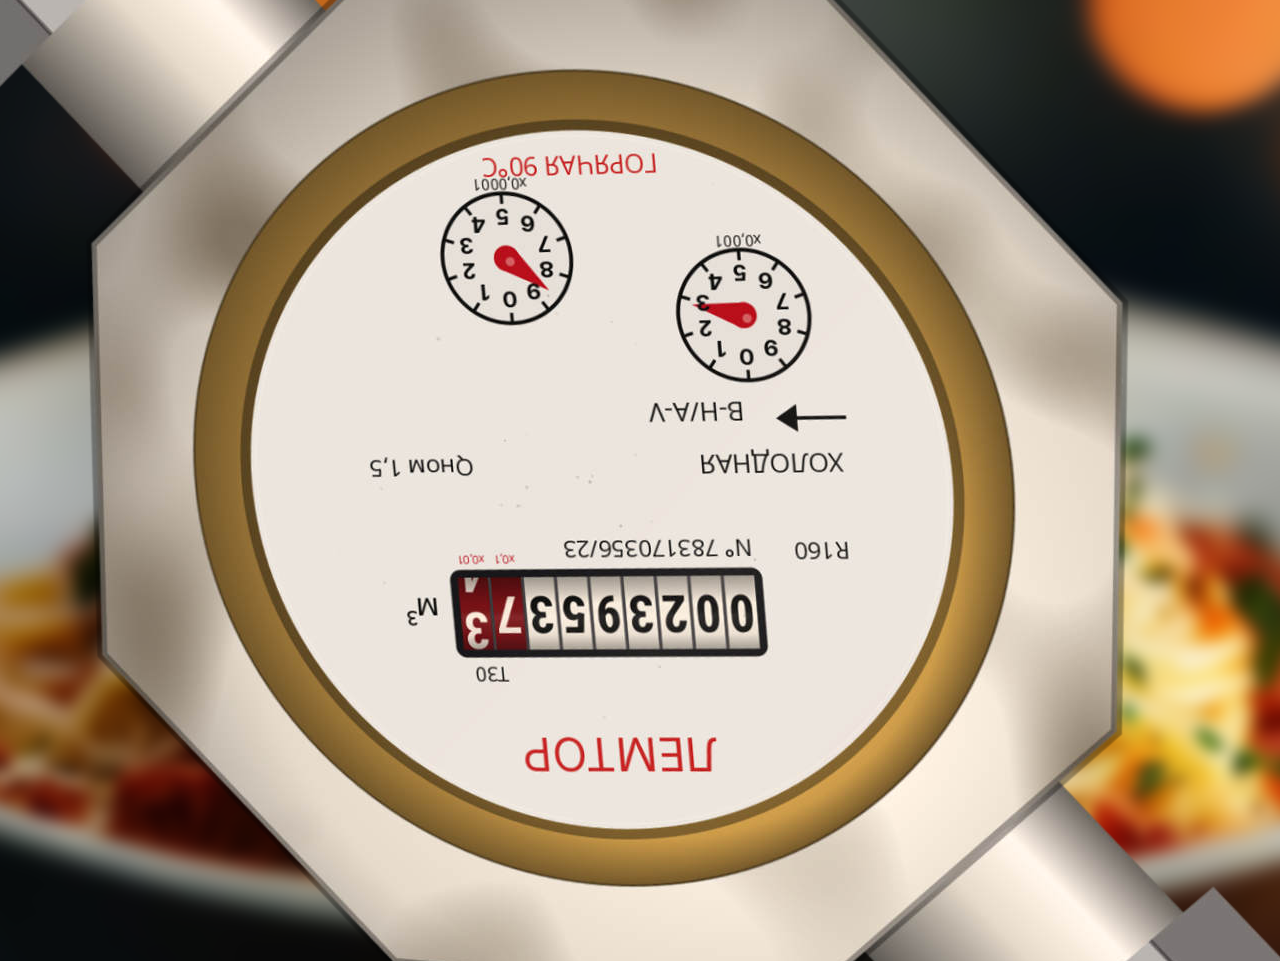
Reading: 23953.7328 m³
